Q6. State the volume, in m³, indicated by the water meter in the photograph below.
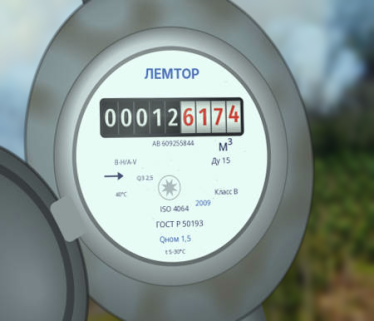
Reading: 12.6174 m³
